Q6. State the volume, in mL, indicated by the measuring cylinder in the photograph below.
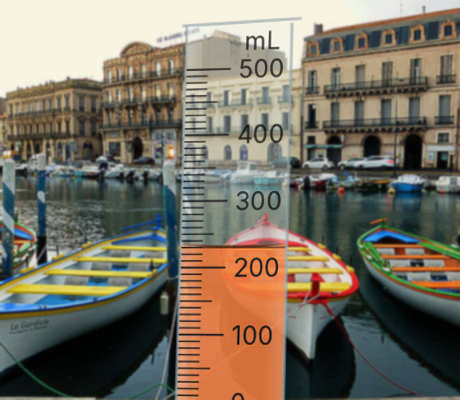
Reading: 230 mL
